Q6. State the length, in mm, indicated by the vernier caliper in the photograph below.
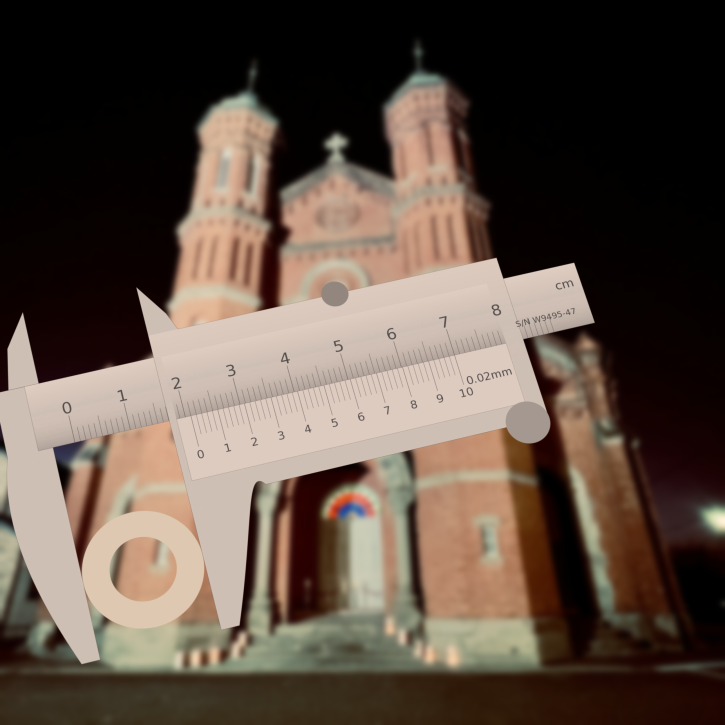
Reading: 21.0 mm
